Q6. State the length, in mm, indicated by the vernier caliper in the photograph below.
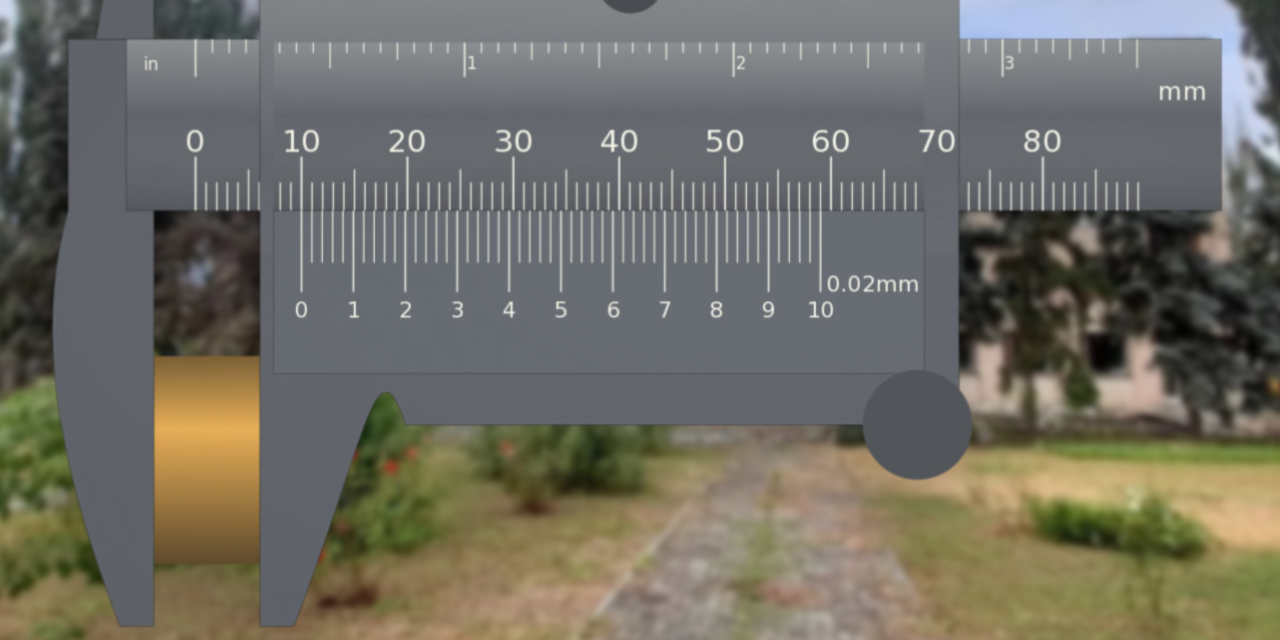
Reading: 10.0 mm
